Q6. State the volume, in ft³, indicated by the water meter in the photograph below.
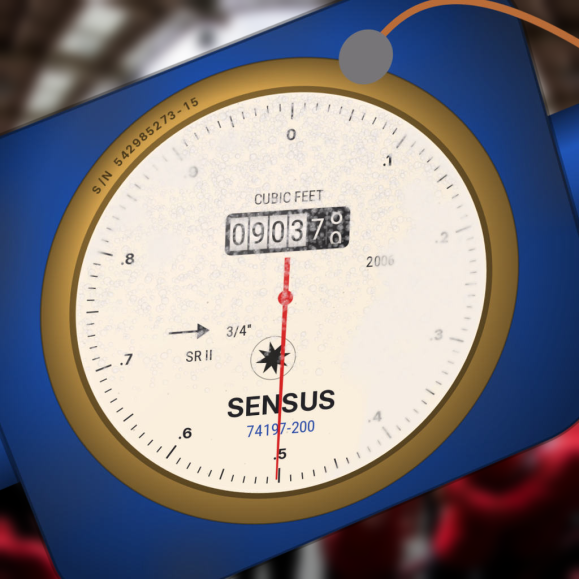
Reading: 90378.50 ft³
